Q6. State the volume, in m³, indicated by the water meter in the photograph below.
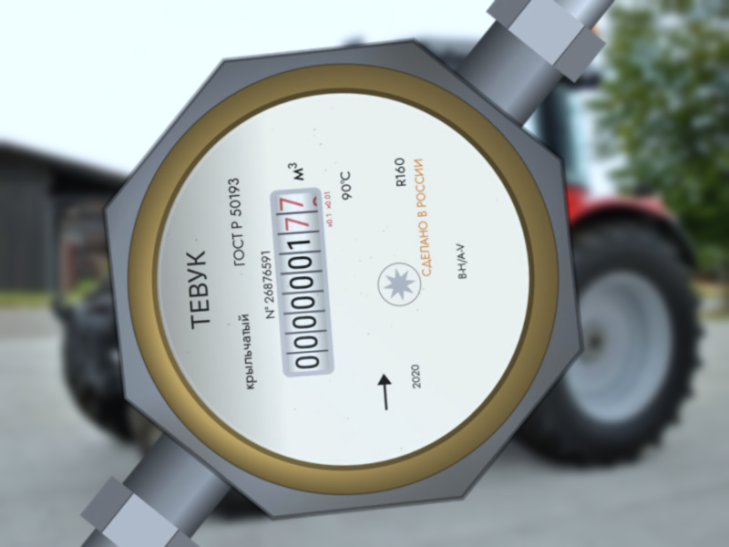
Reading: 1.77 m³
